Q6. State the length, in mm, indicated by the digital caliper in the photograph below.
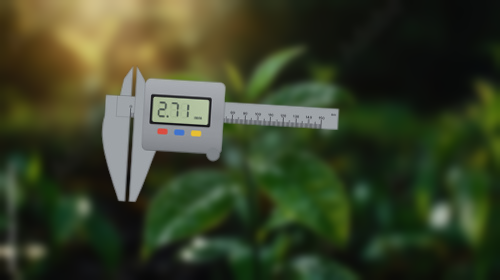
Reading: 2.71 mm
